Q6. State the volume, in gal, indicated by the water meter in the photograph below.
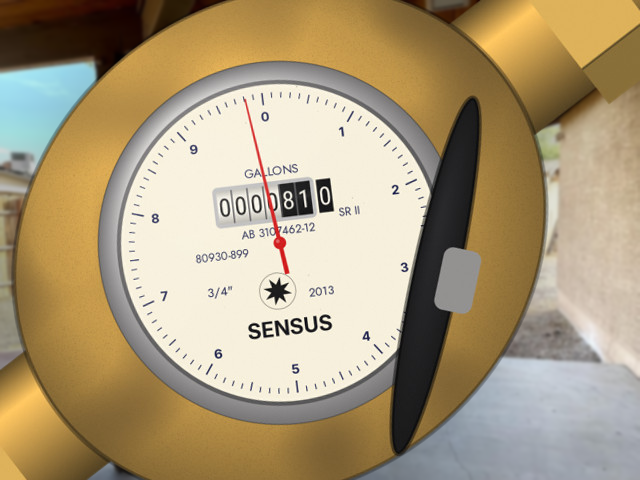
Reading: 809.8 gal
